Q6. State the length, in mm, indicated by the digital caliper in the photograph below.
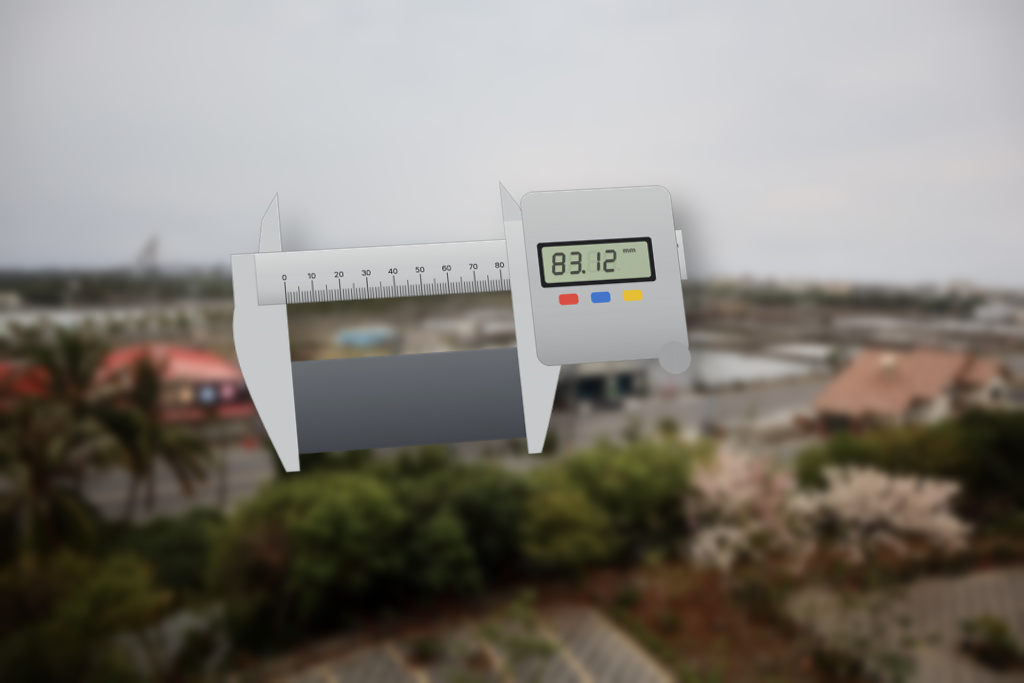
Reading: 83.12 mm
